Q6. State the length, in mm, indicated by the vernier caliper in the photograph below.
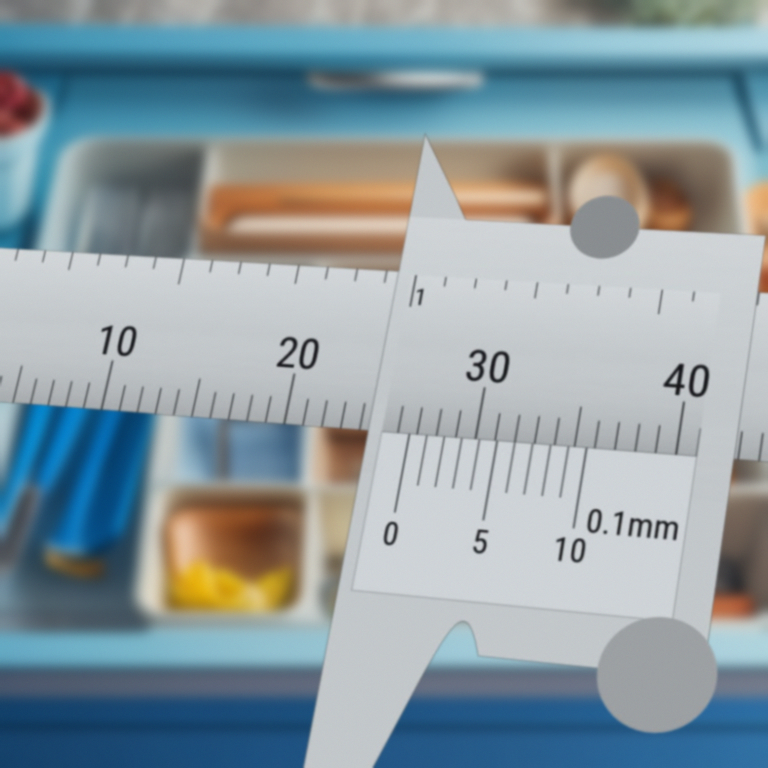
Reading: 26.6 mm
